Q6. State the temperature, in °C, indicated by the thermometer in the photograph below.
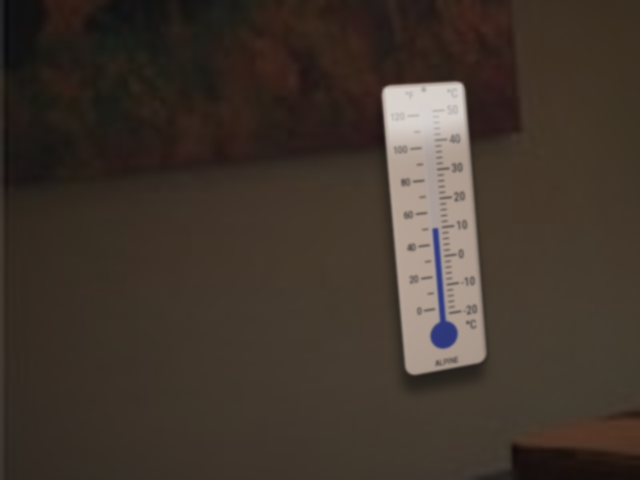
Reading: 10 °C
